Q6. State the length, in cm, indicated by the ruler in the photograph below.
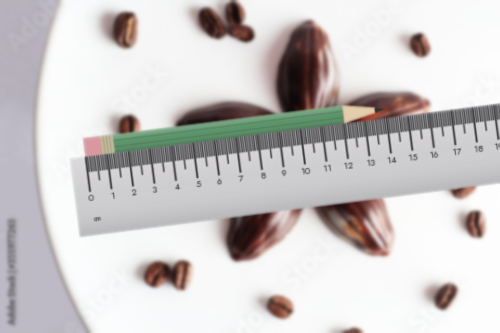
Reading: 14 cm
